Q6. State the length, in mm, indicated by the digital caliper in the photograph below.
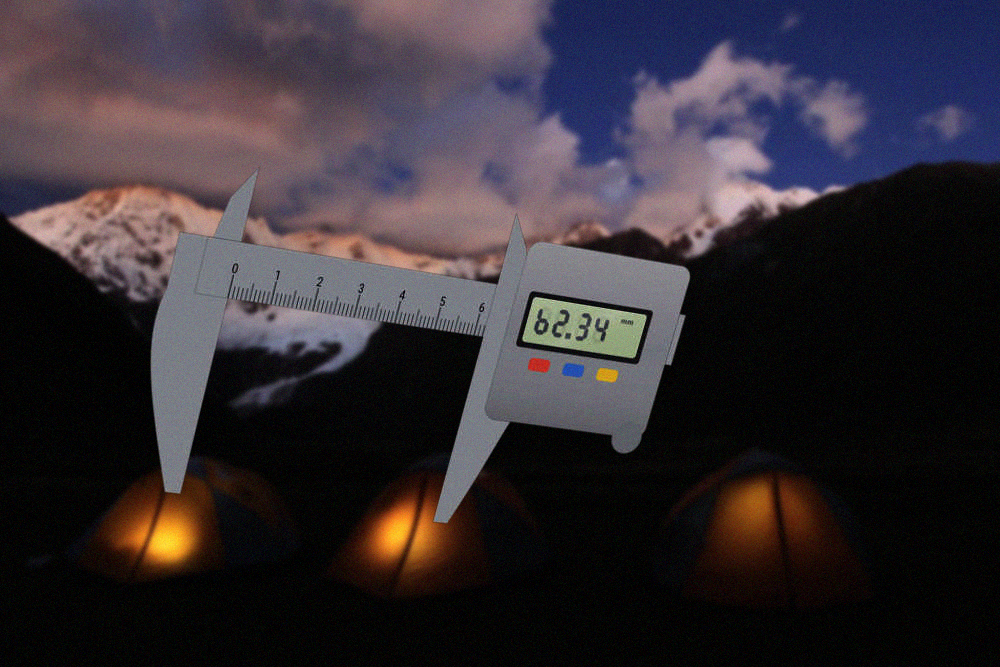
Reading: 62.34 mm
